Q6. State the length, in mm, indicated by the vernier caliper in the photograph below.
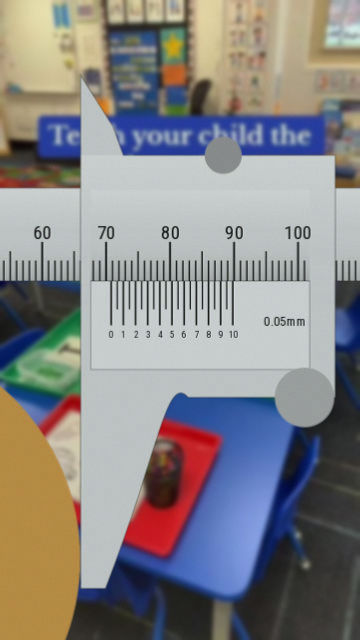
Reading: 70.8 mm
